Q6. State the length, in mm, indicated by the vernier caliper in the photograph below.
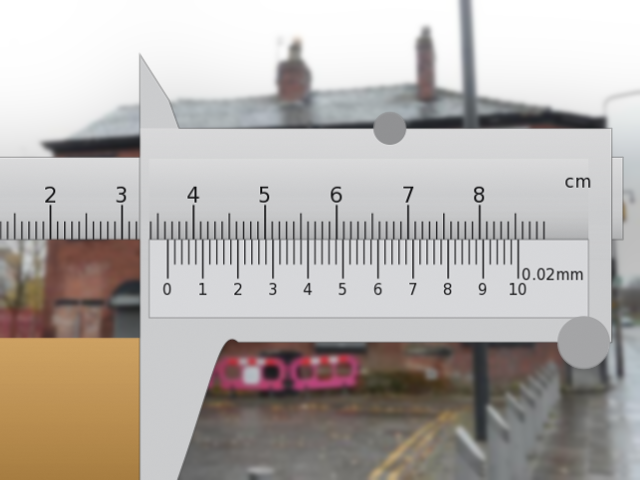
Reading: 36.4 mm
